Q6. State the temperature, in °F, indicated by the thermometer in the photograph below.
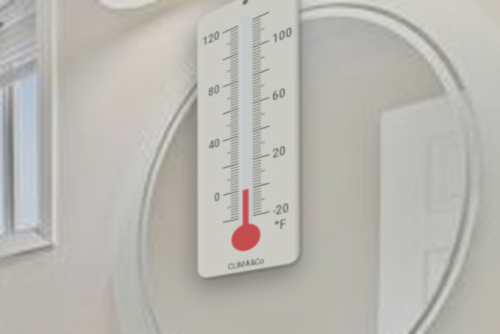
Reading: 0 °F
